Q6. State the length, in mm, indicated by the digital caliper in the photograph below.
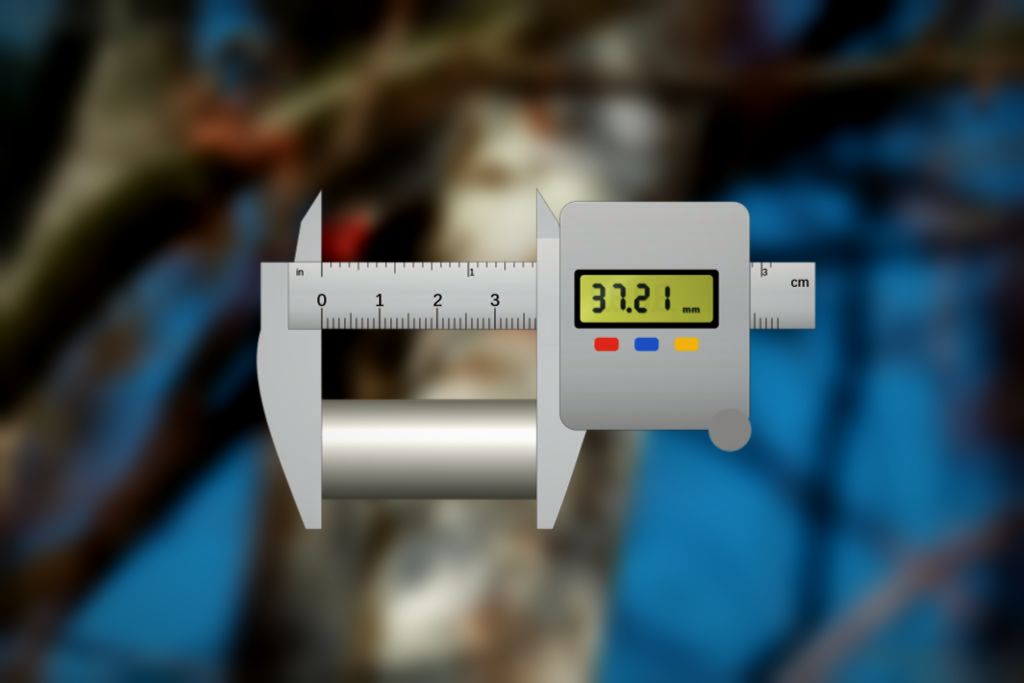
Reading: 37.21 mm
